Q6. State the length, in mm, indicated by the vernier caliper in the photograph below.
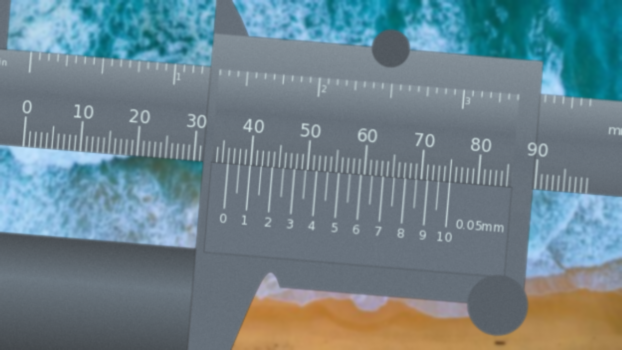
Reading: 36.0 mm
